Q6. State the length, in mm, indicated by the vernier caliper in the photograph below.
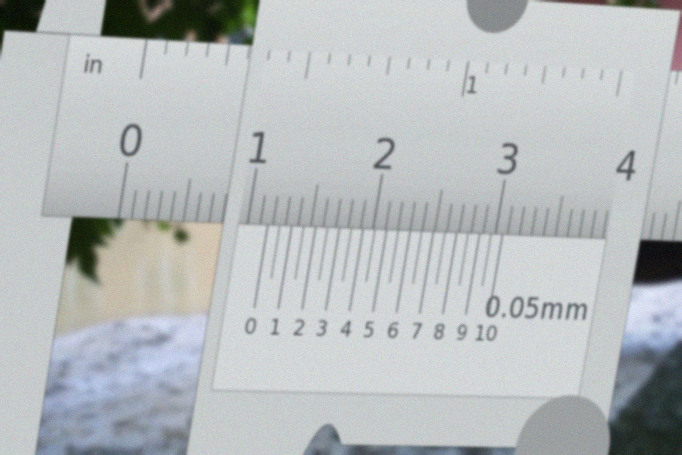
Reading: 11.6 mm
